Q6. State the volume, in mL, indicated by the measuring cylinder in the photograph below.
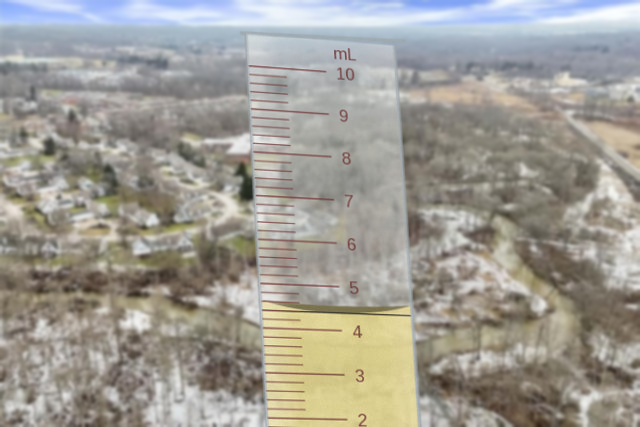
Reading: 4.4 mL
